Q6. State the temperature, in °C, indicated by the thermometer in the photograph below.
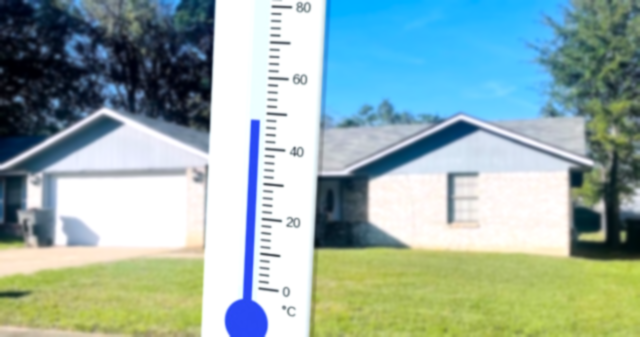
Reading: 48 °C
